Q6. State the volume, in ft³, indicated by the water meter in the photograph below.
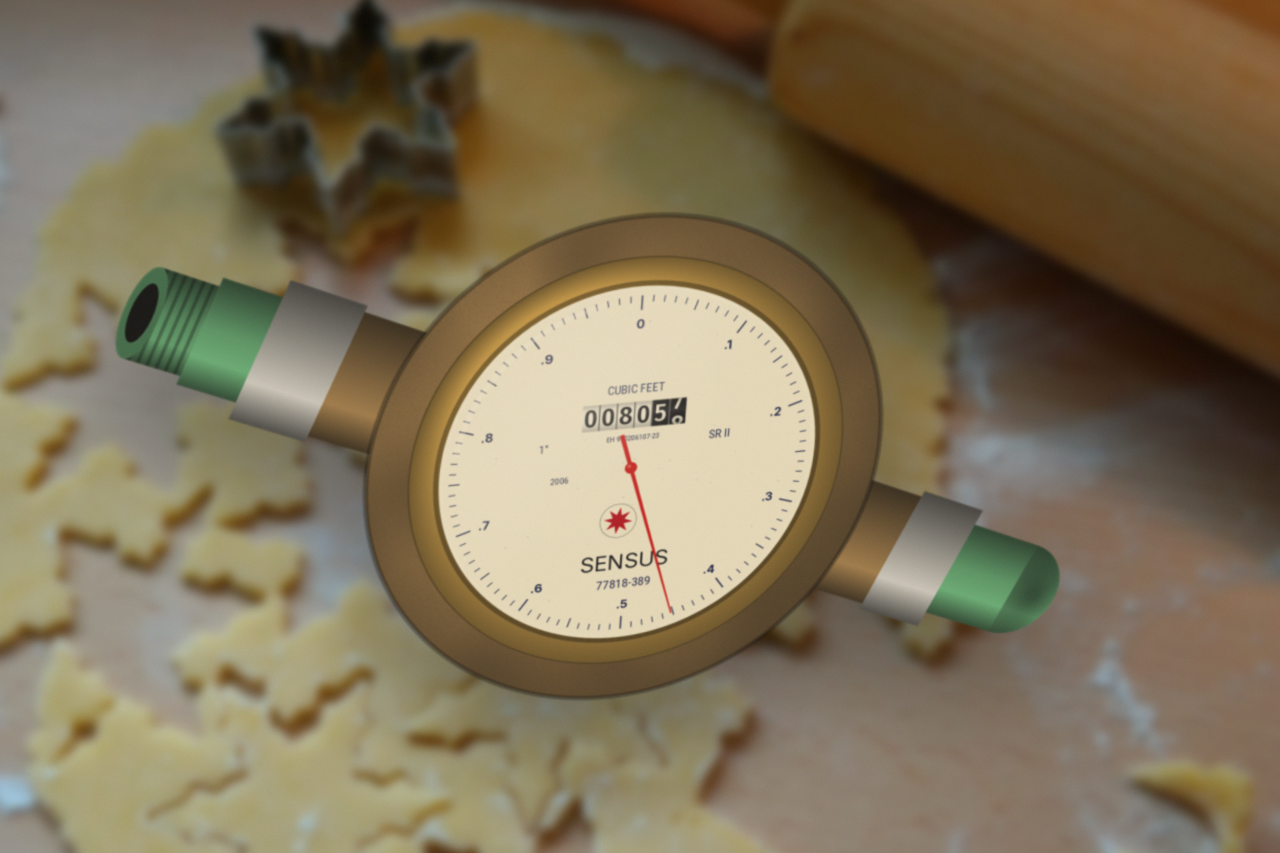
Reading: 8057.45 ft³
